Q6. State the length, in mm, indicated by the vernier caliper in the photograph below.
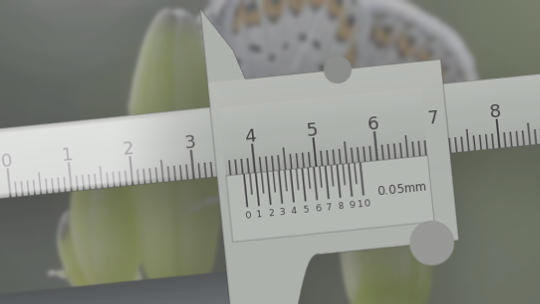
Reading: 38.2 mm
